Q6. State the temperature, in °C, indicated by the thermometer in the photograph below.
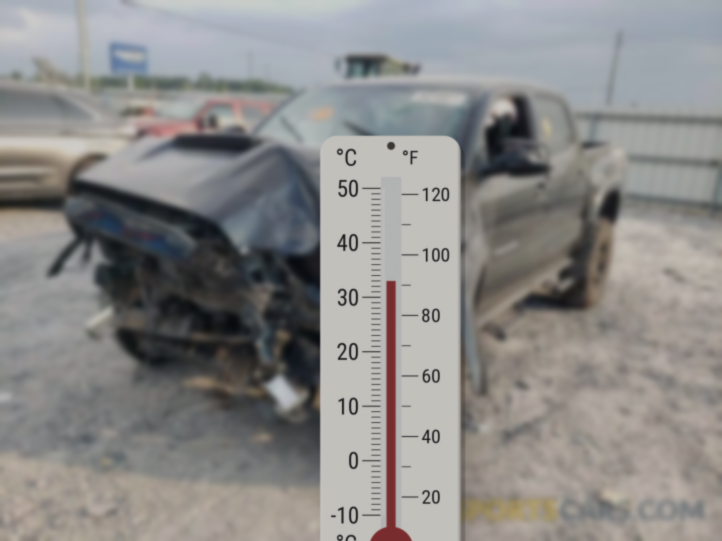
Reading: 33 °C
